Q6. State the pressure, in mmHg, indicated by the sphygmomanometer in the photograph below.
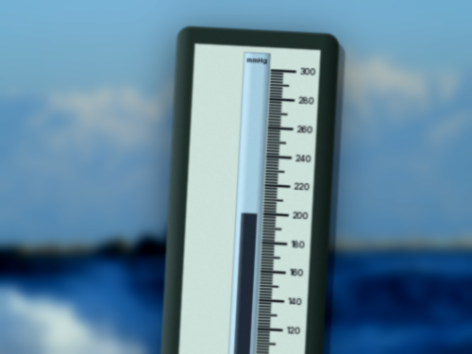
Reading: 200 mmHg
